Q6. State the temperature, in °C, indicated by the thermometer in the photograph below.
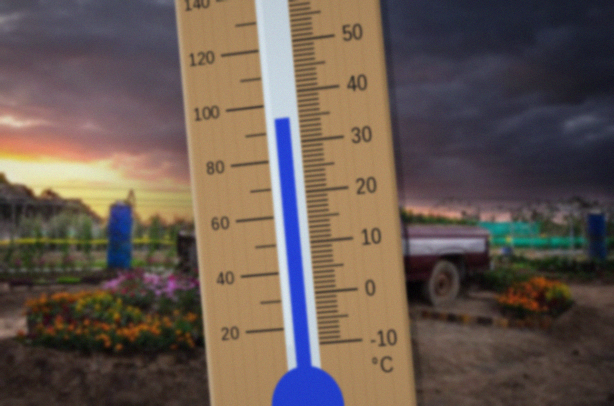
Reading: 35 °C
